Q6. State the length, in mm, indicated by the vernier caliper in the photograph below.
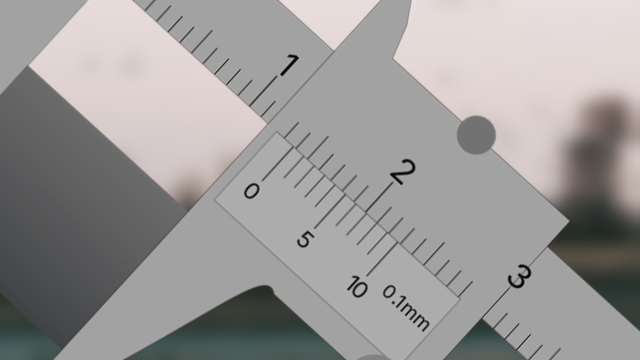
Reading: 13.8 mm
